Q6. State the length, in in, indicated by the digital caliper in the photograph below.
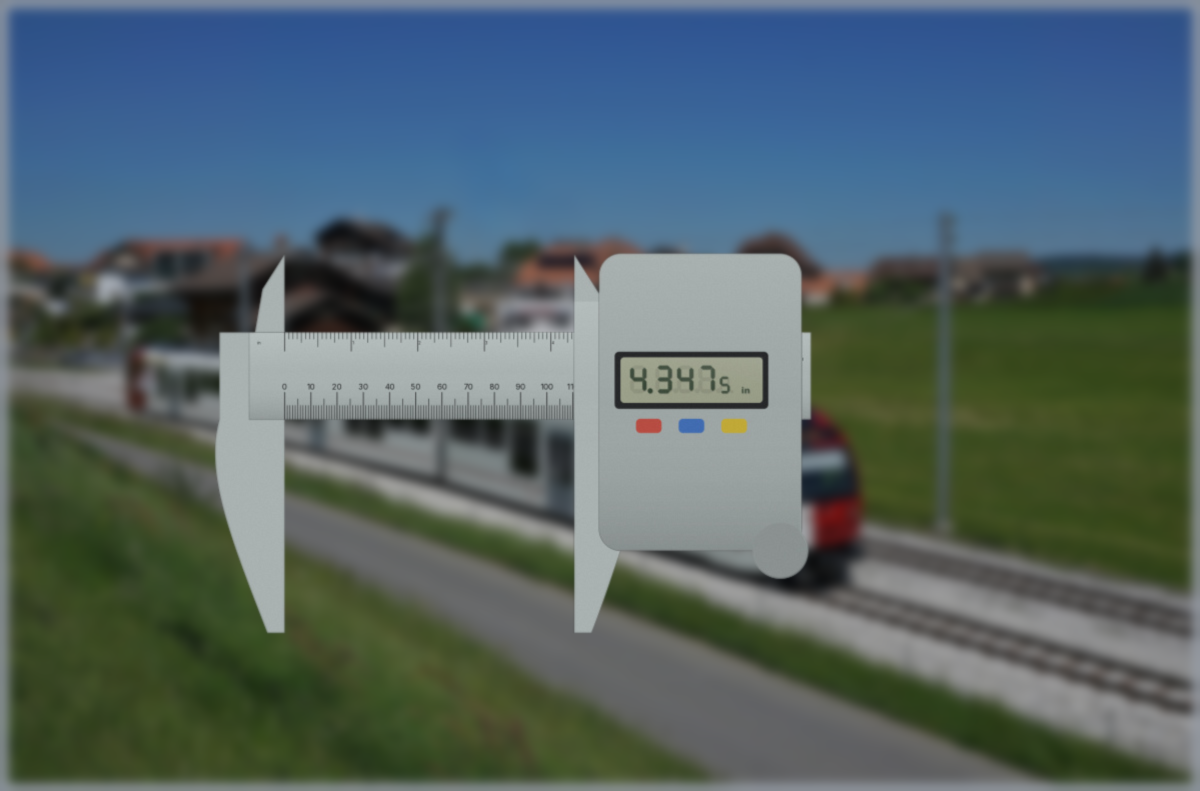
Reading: 4.3475 in
